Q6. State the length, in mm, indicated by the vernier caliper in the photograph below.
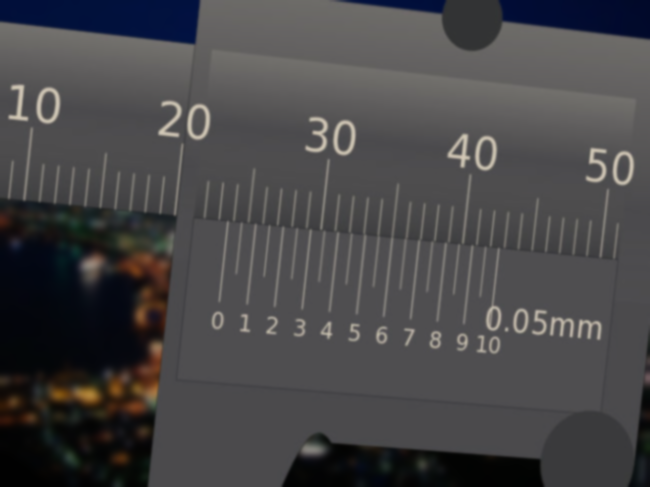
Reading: 23.6 mm
